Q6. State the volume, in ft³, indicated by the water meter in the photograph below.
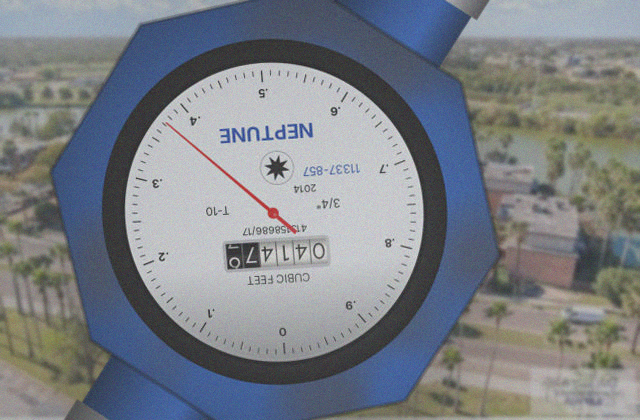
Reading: 41476.37 ft³
